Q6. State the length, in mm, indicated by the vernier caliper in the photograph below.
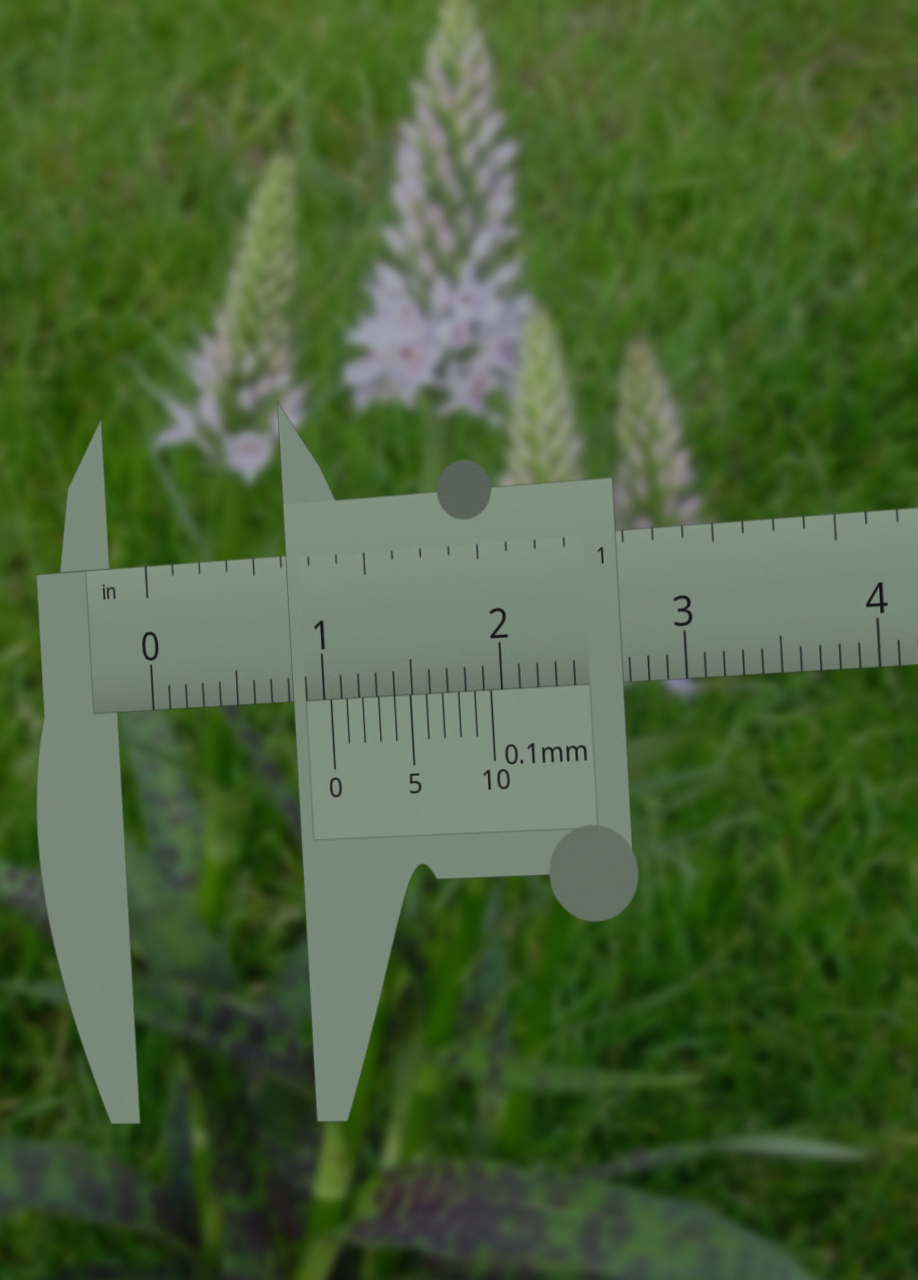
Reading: 10.4 mm
